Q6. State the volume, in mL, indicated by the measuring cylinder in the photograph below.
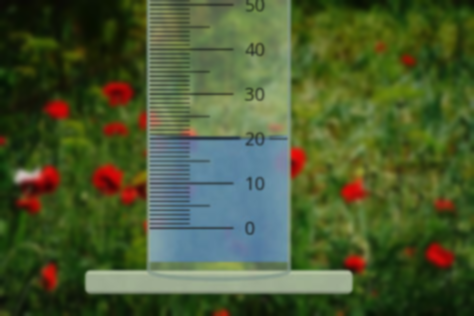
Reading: 20 mL
